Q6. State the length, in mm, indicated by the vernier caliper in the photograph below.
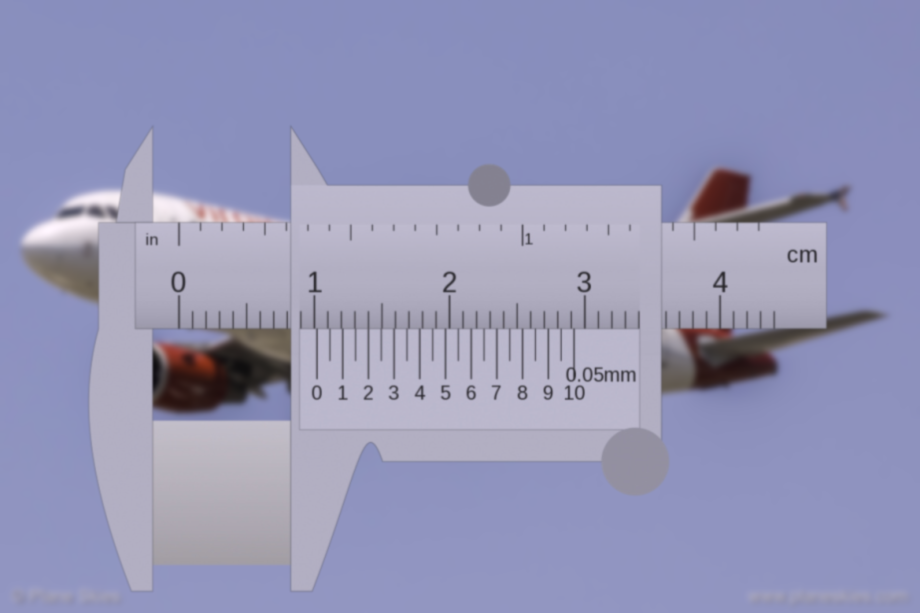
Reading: 10.2 mm
